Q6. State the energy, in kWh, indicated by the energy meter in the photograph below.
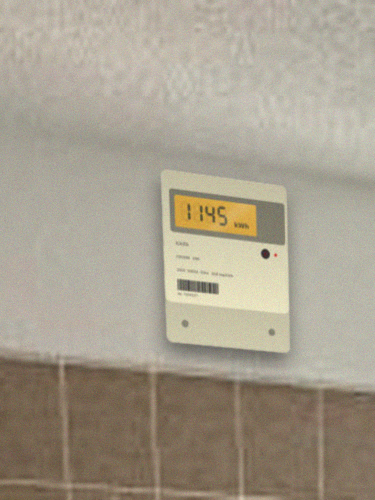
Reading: 1145 kWh
